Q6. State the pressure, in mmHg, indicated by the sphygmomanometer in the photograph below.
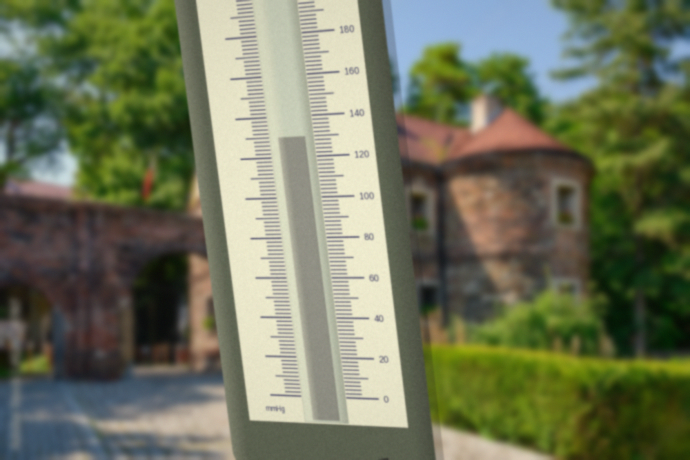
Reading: 130 mmHg
